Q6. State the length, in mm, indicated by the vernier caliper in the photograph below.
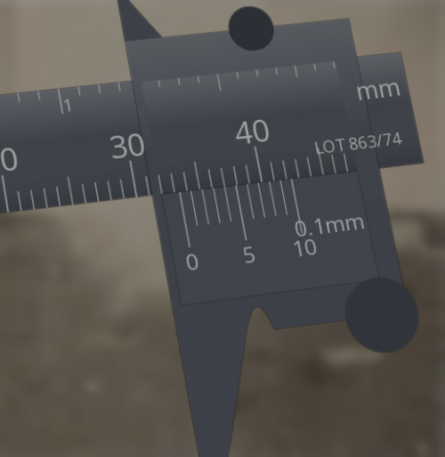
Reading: 33.4 mm
